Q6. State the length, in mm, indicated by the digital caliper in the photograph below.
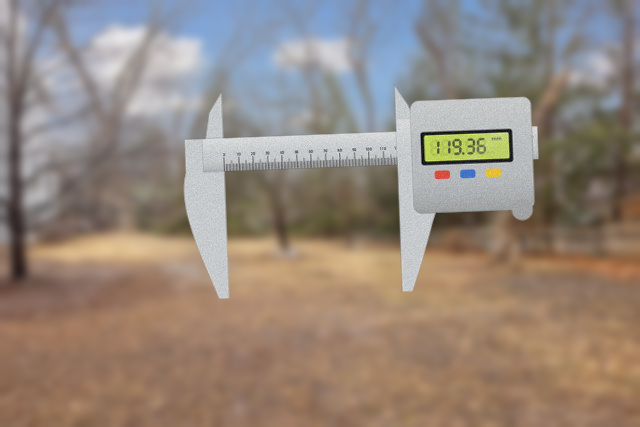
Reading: 119.36 mm
